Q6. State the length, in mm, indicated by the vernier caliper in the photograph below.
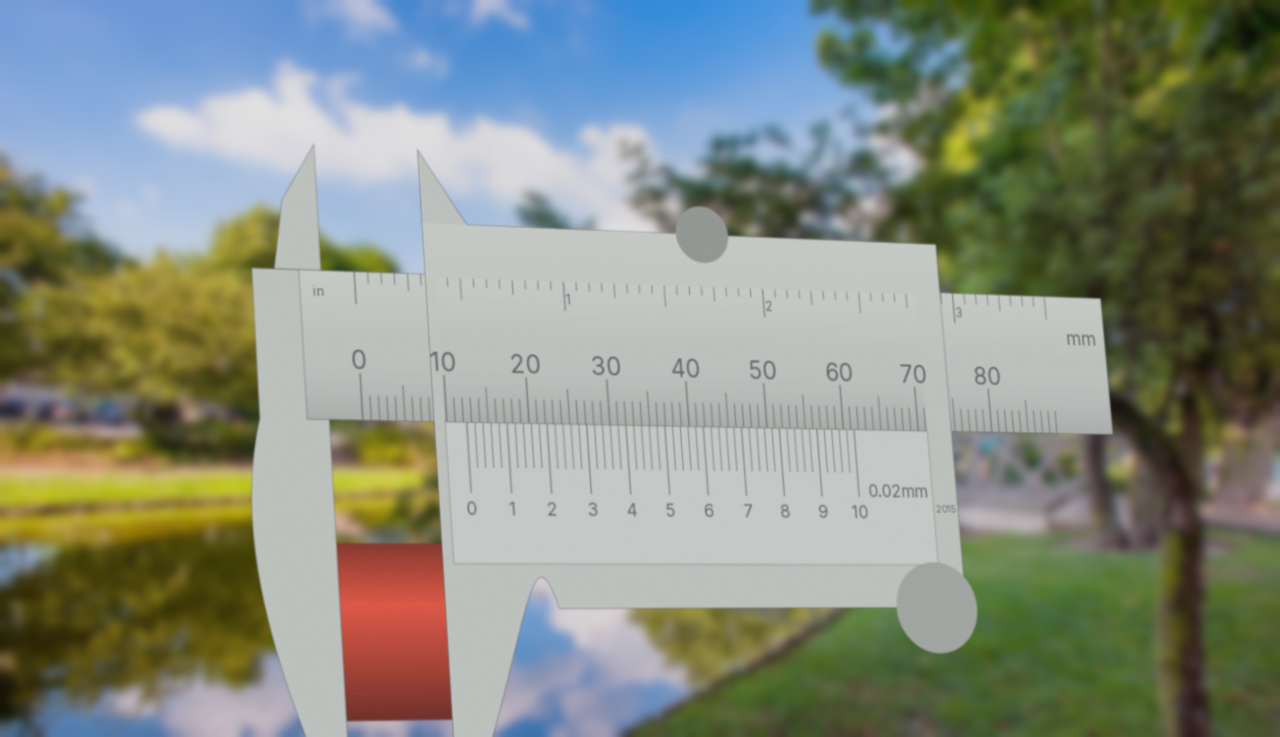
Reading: 12.4 mm
